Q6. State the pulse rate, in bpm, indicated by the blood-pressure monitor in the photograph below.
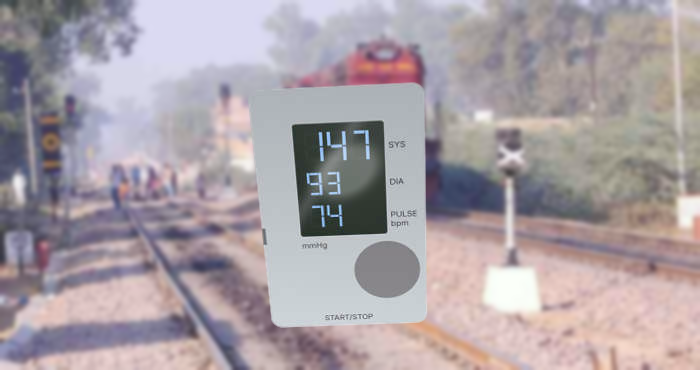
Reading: 74 bpm
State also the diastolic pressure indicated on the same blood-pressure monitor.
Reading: 93 mmHg
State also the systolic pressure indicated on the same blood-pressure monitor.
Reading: 147 mmHg
